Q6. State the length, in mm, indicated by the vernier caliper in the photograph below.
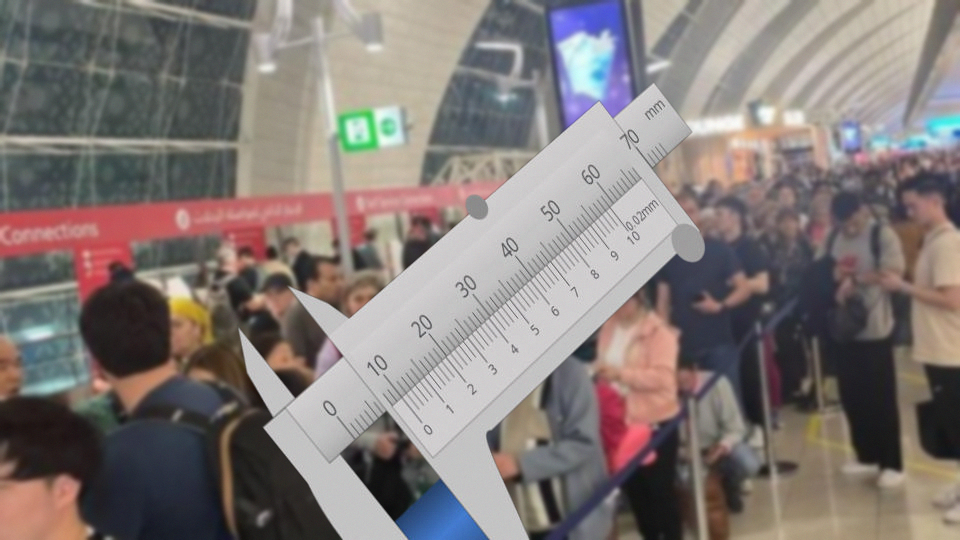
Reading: 10.0 mm
